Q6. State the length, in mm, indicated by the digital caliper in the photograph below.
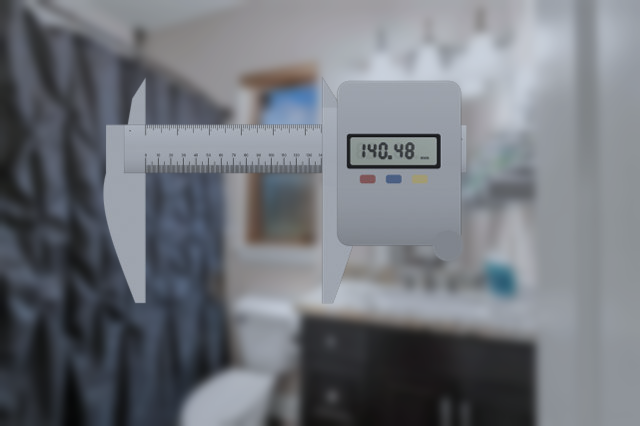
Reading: 140.48 mm
